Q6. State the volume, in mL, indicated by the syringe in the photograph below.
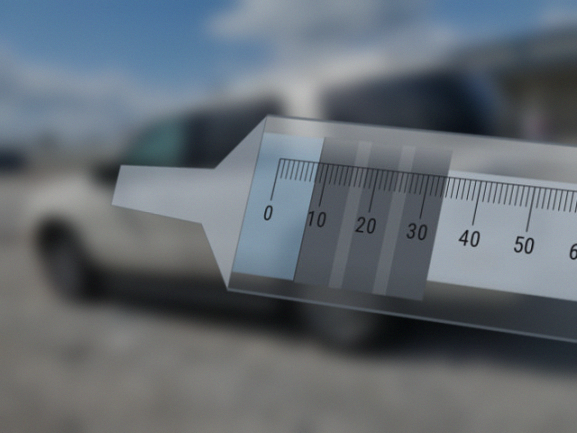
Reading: 8 mL
